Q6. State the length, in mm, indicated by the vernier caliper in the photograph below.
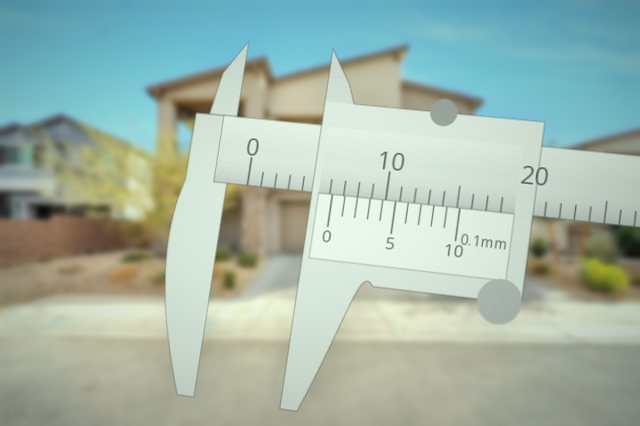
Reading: 6.2 mm
